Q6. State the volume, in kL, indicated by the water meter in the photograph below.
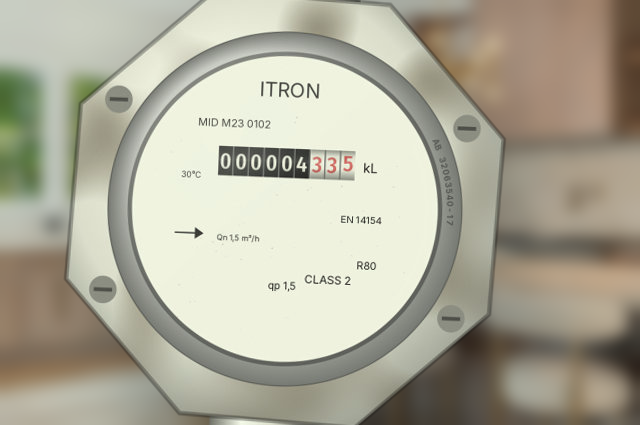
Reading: 4.335 kL
